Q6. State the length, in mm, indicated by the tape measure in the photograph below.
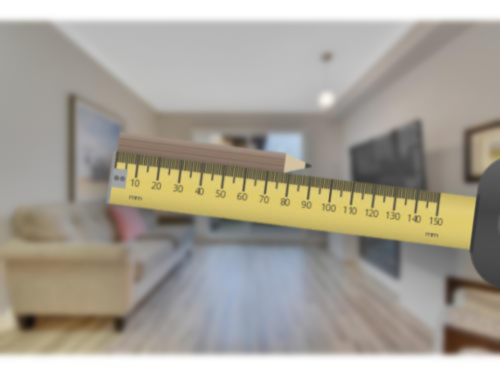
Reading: 90 mm
